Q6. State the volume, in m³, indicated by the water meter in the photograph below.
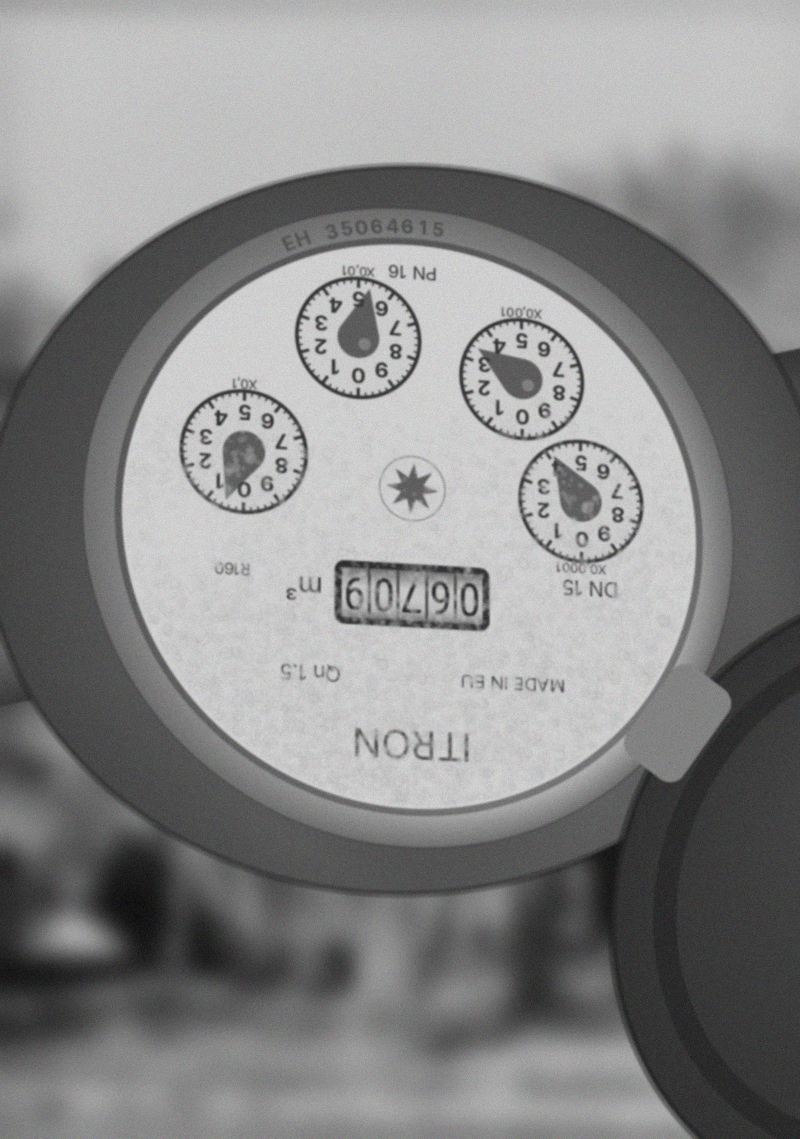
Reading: 6709.0534 m³
